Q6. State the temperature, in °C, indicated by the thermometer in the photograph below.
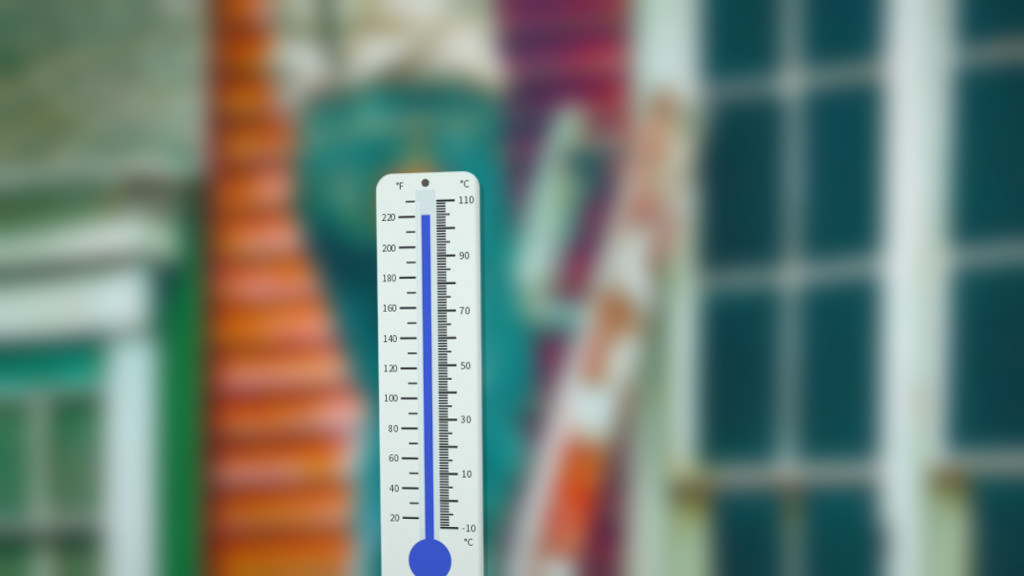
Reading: 105 °C
